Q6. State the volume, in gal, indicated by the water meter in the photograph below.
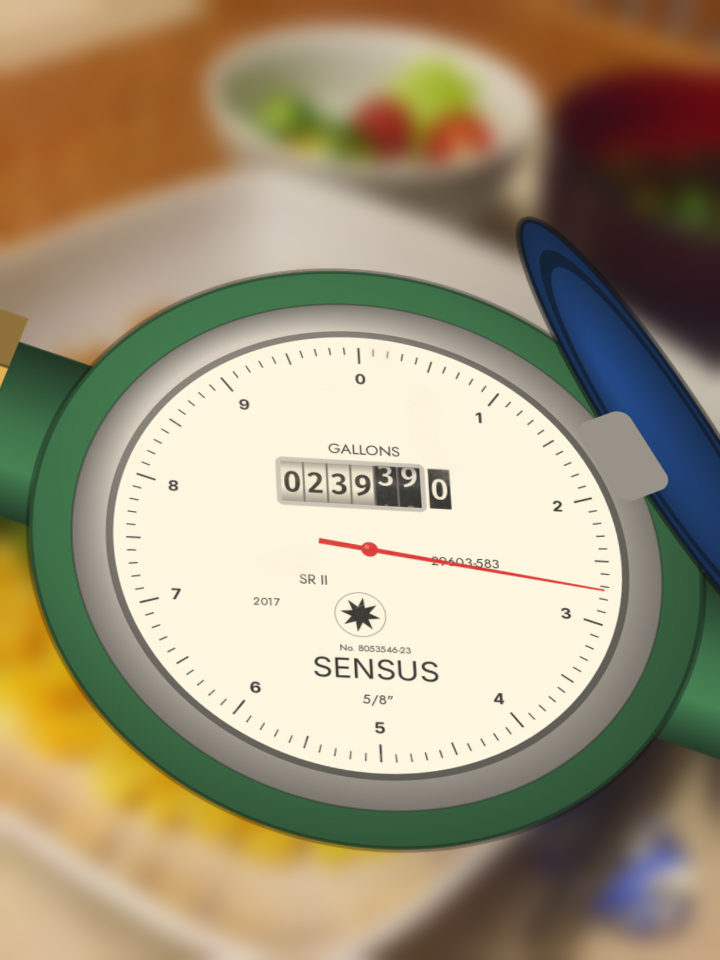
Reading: 239392.7 gal
